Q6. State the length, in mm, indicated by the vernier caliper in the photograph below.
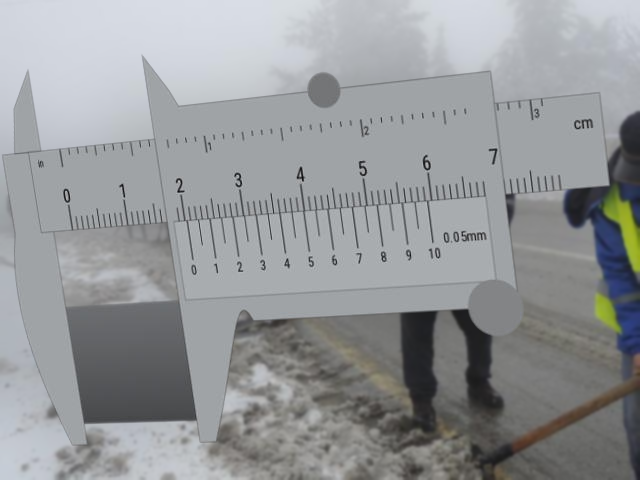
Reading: 20.4 mm
